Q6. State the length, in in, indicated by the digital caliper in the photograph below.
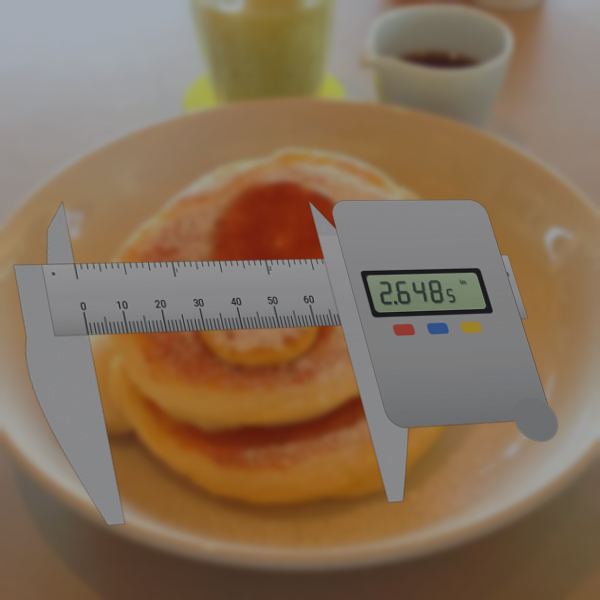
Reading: 2.6485 in
